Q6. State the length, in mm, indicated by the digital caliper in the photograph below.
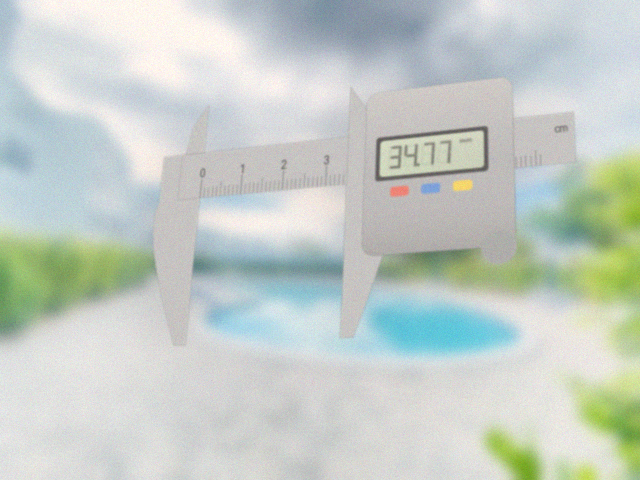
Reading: 34.77 mm
